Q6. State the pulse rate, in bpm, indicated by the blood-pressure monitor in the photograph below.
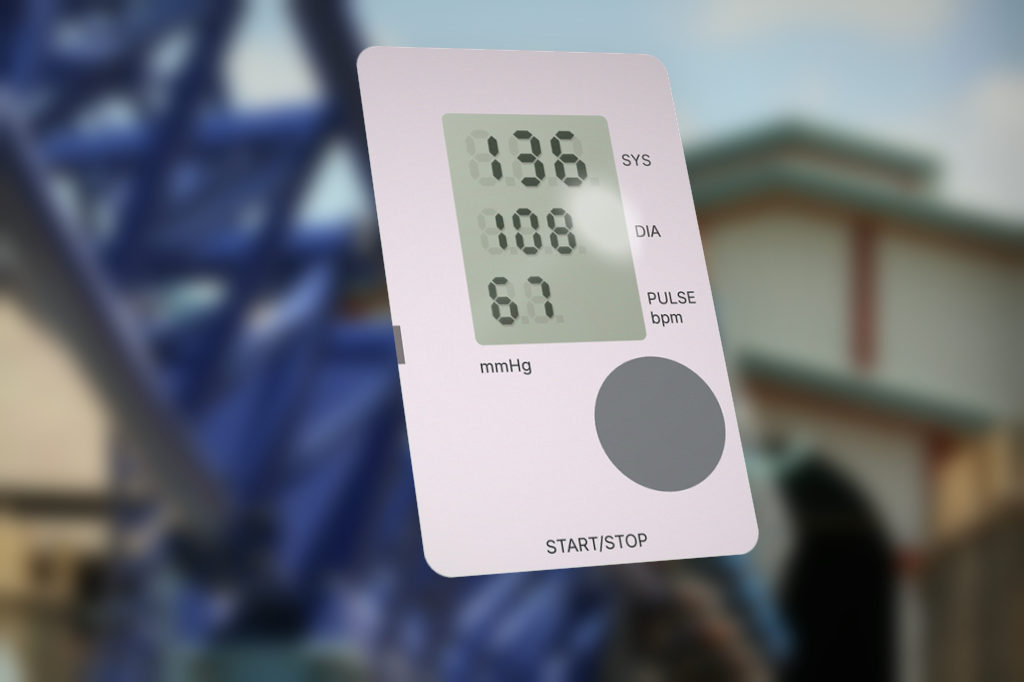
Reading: 67 bpm
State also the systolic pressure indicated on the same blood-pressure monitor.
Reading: 136 mmHg
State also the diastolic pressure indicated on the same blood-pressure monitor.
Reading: 108 mmHg
